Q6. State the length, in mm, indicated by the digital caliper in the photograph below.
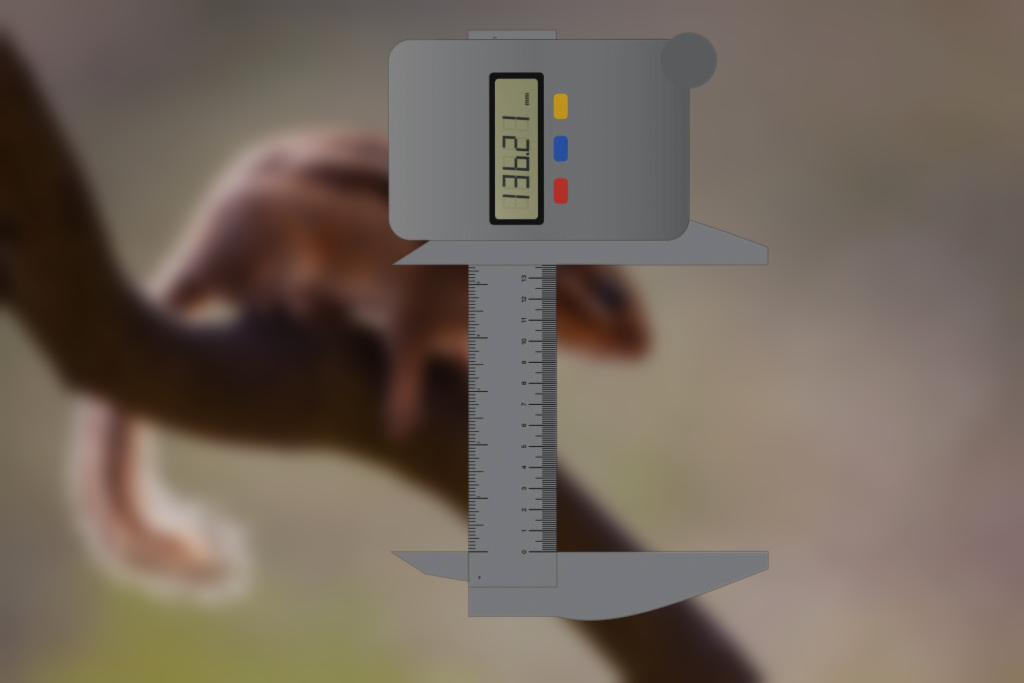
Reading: 136.21 mm
